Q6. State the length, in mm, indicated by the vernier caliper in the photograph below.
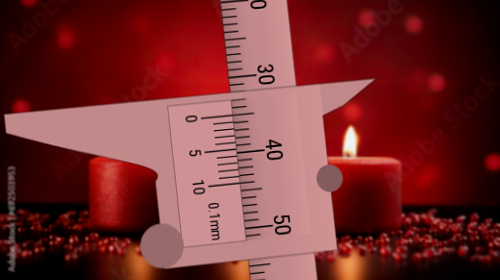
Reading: 35.0 mm
